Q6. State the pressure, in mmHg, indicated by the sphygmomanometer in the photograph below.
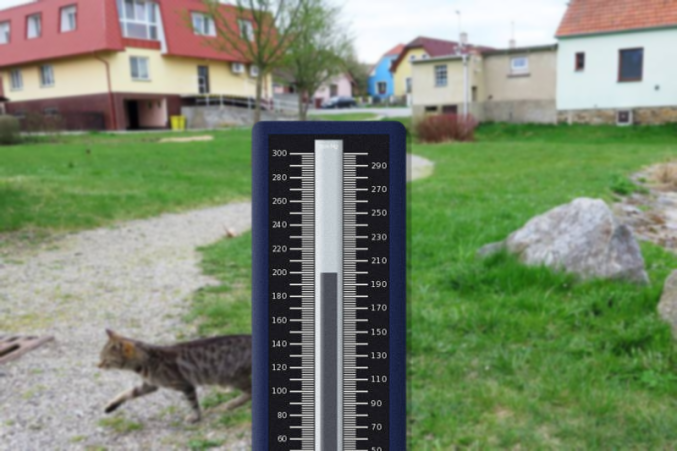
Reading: 200 mmHg
